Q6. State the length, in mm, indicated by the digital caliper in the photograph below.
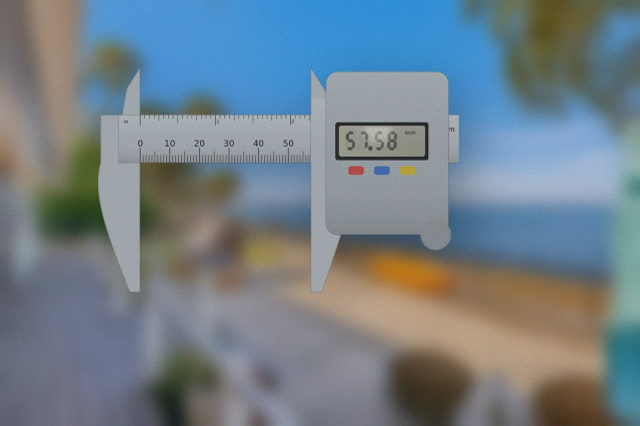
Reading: 57.58 mm
